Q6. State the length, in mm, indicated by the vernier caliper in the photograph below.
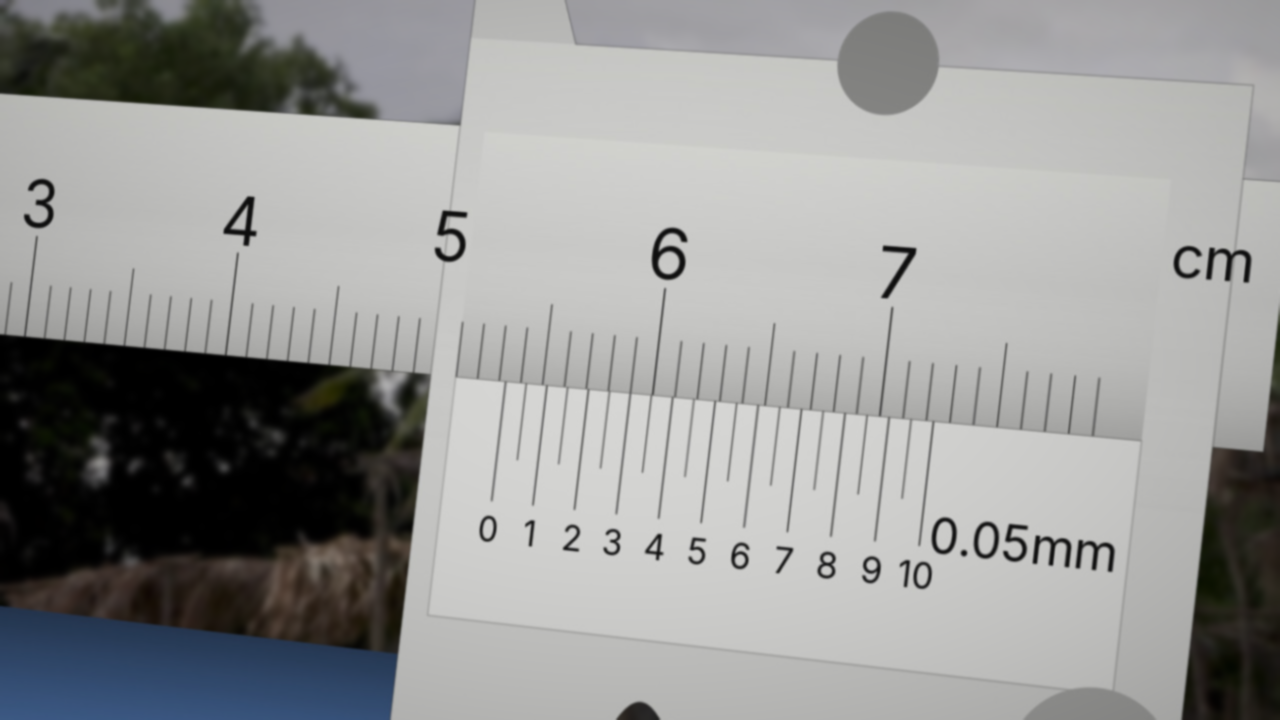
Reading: 53.3 mm
